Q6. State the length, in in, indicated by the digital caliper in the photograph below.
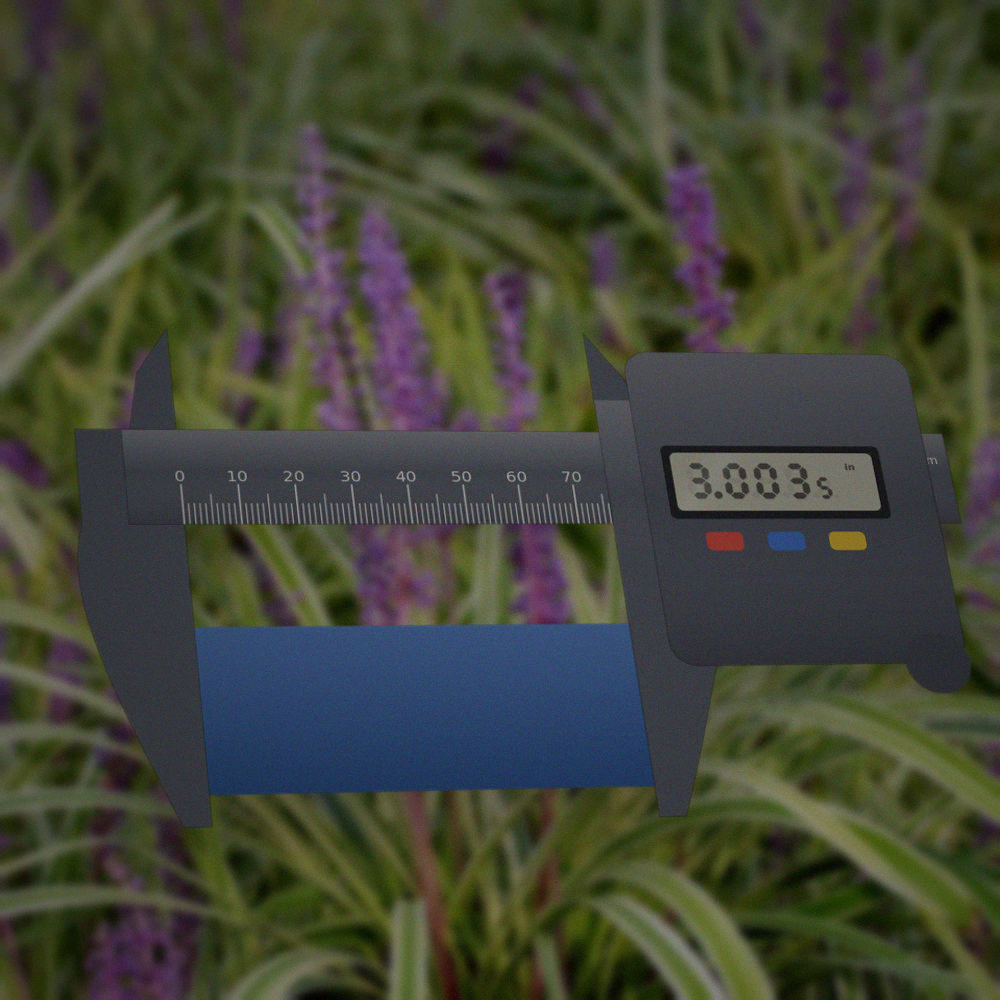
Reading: 3.0035 in
